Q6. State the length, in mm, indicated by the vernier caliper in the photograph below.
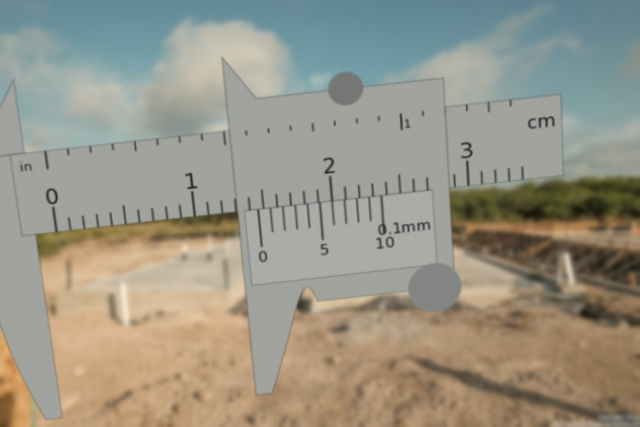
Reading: 14.6 mm
